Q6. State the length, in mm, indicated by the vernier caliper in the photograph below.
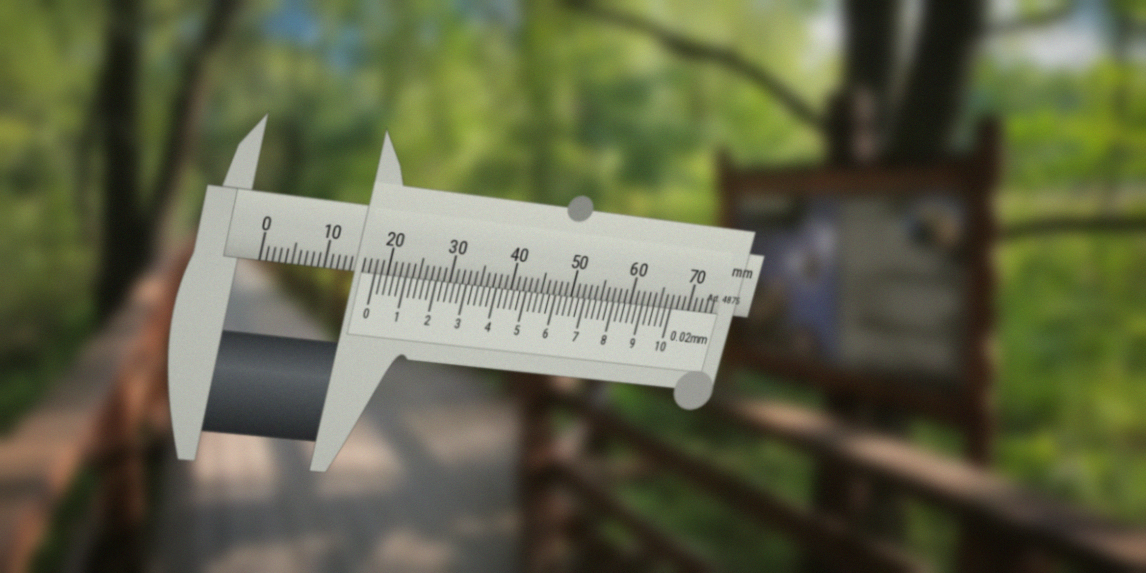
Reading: 18.0 mm
